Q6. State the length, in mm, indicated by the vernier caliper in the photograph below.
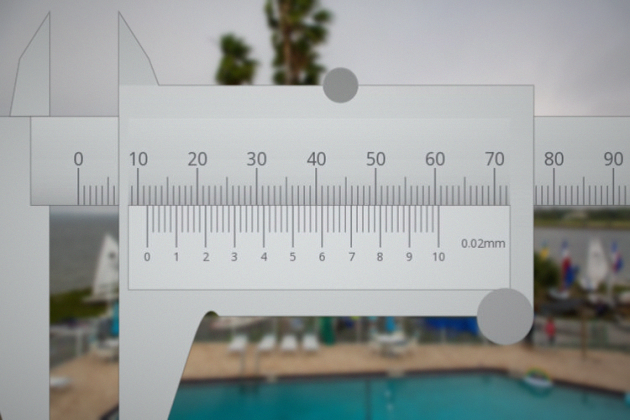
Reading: 11.6 mm
